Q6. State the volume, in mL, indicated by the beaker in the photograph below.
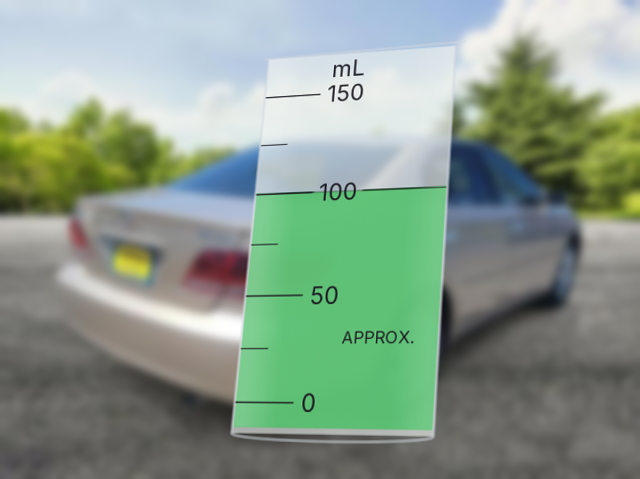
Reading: 100 mL
